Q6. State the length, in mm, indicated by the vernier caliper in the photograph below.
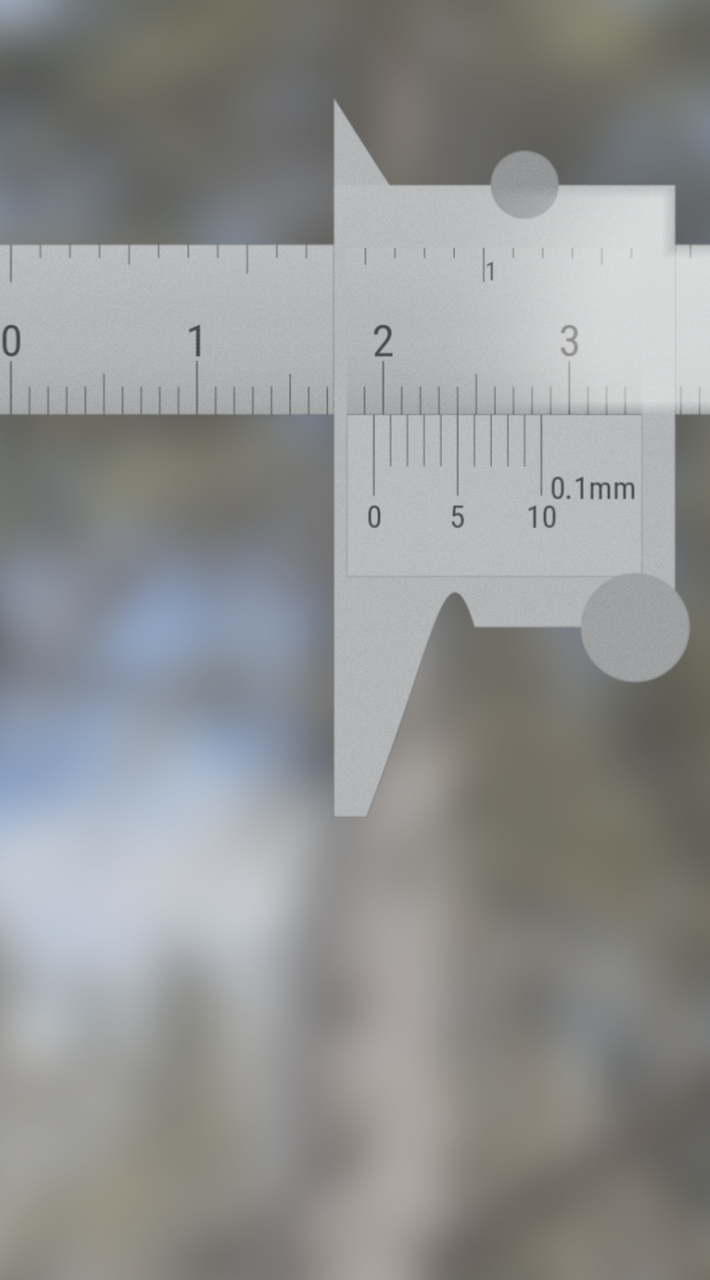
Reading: 19.5 mm
